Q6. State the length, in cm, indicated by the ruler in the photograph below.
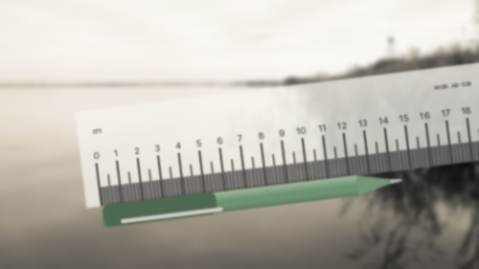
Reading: 14.5 cm
